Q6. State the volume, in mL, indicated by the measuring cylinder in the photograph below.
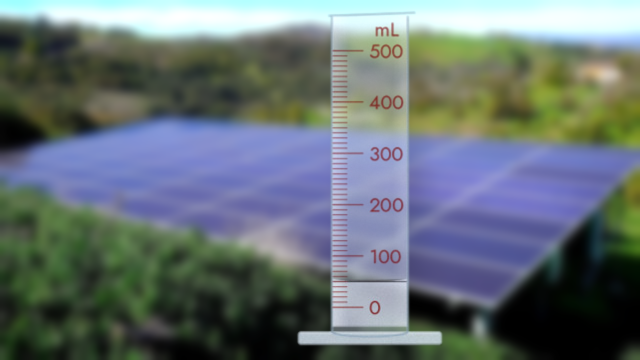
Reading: 50 mL
